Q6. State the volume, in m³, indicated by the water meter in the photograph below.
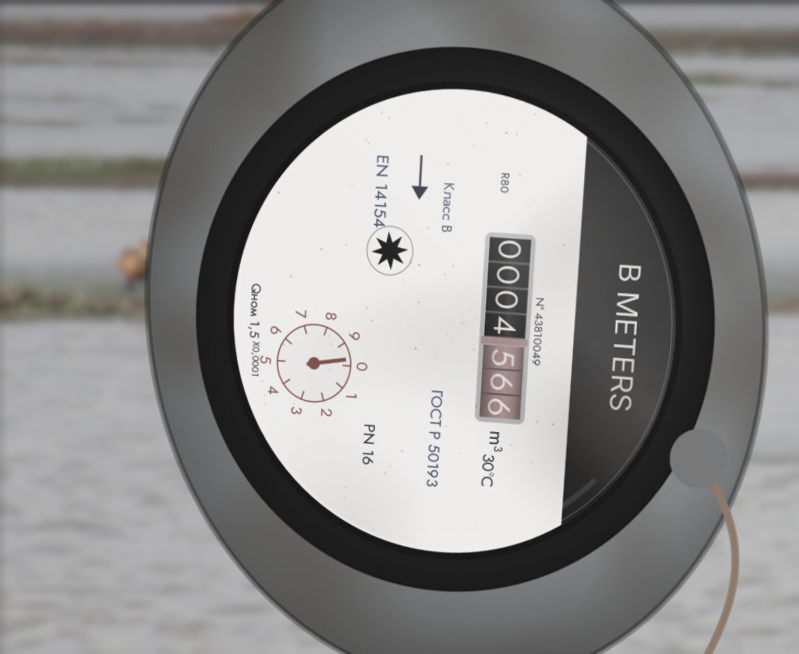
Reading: 4.5659 m³
